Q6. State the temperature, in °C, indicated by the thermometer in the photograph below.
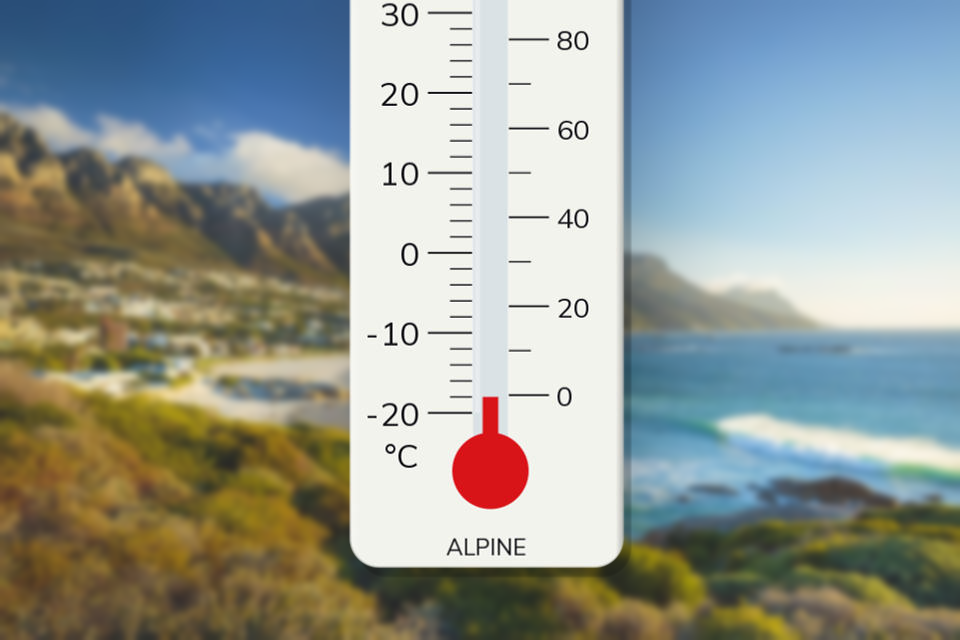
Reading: -18 °C
